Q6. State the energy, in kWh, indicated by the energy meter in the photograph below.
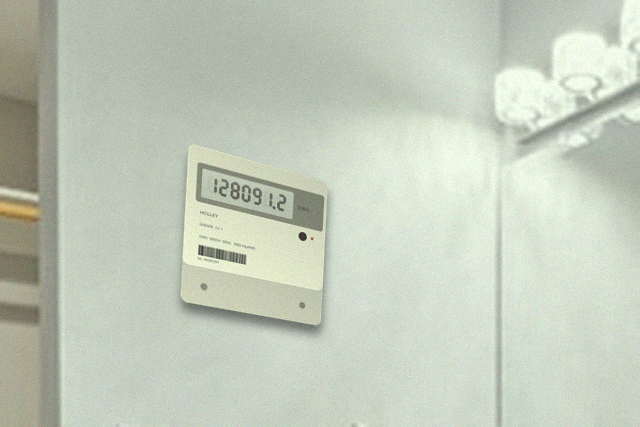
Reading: 128091.2 kWh
